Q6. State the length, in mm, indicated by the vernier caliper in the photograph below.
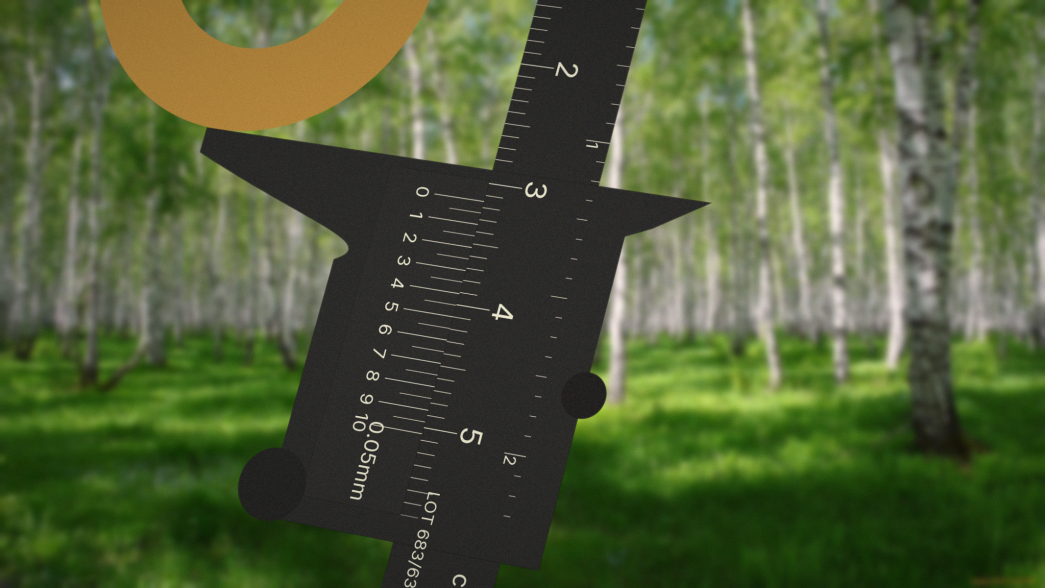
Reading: 31.5 mm
